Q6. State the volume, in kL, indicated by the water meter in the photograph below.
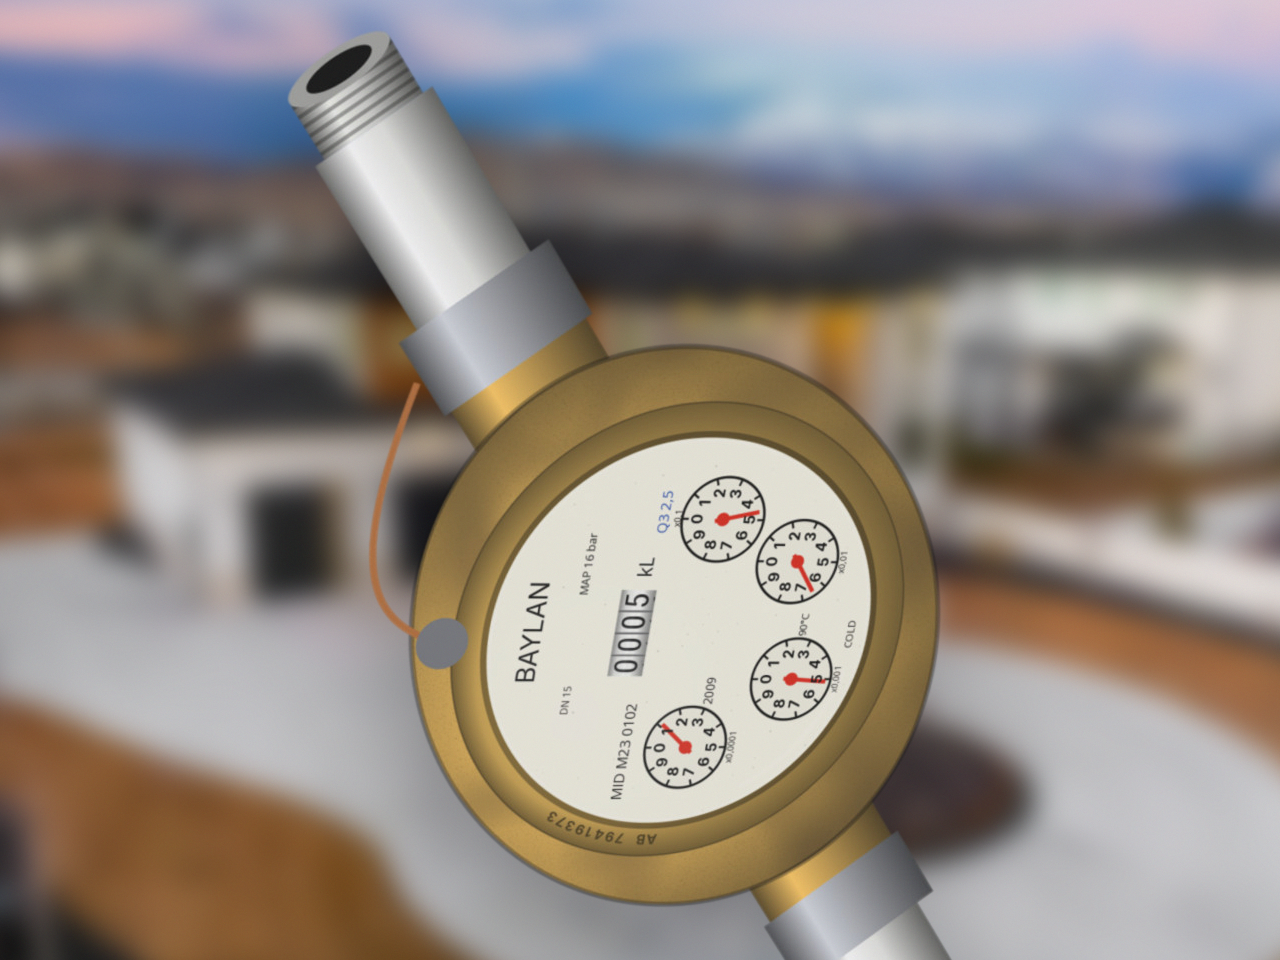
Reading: 5.4651 kL
